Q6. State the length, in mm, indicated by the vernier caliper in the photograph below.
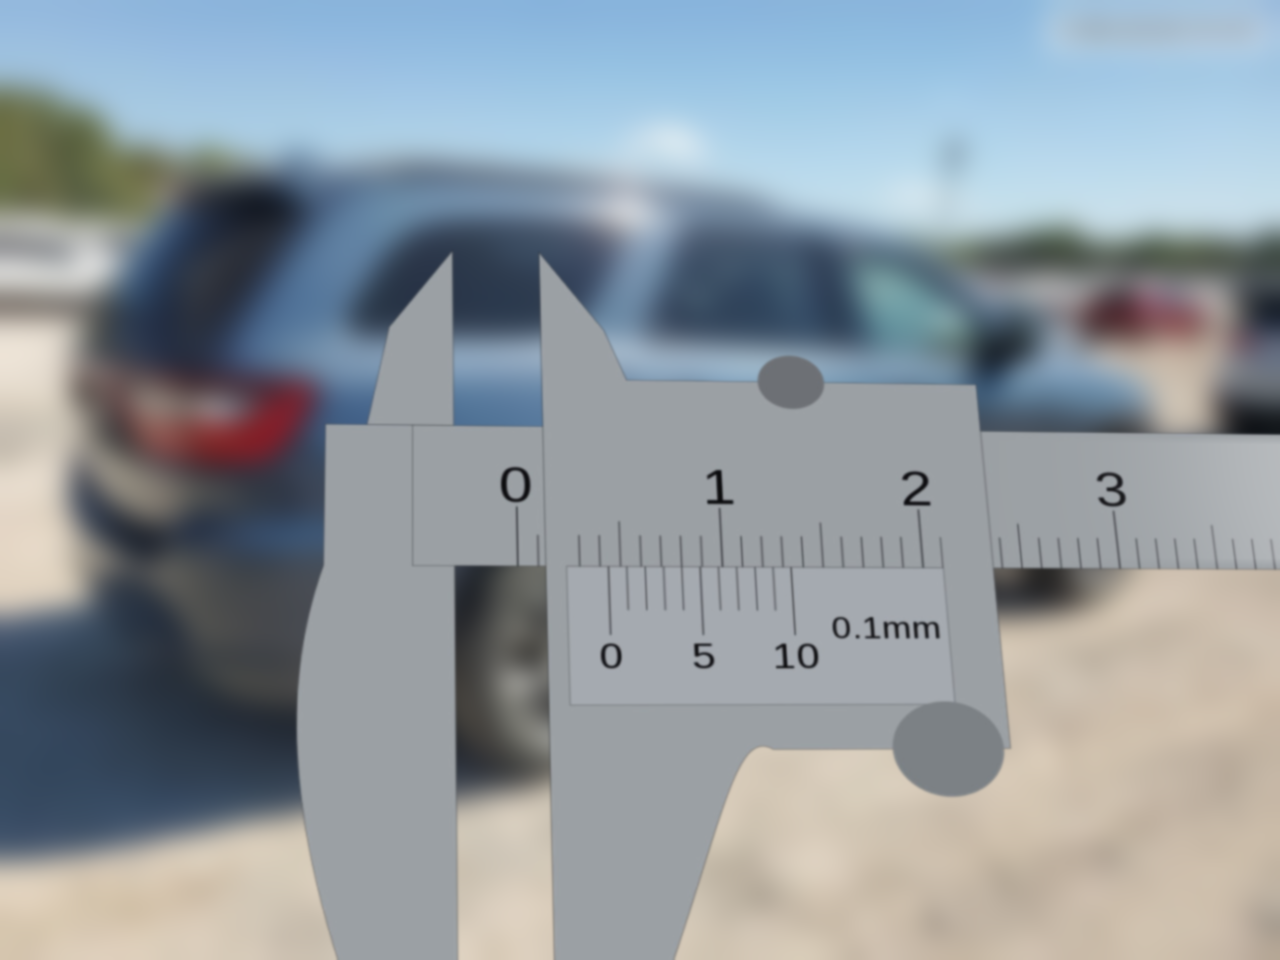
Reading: 4.4 mm
